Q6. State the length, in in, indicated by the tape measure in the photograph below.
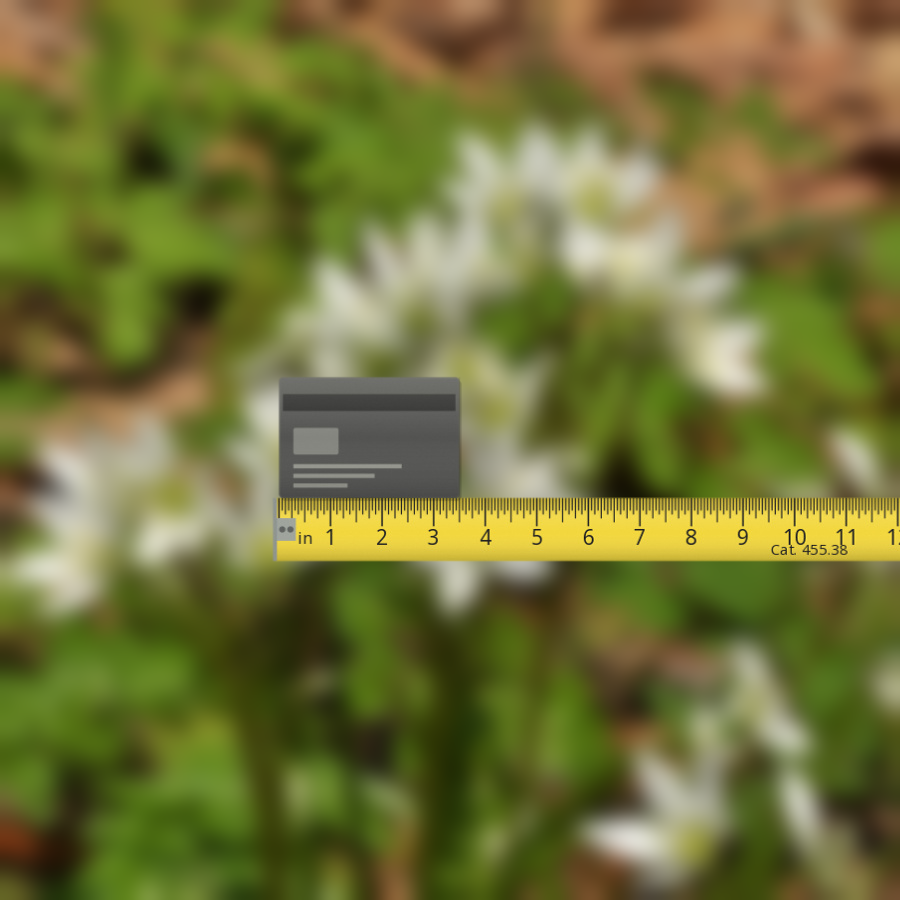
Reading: 3.5 in
